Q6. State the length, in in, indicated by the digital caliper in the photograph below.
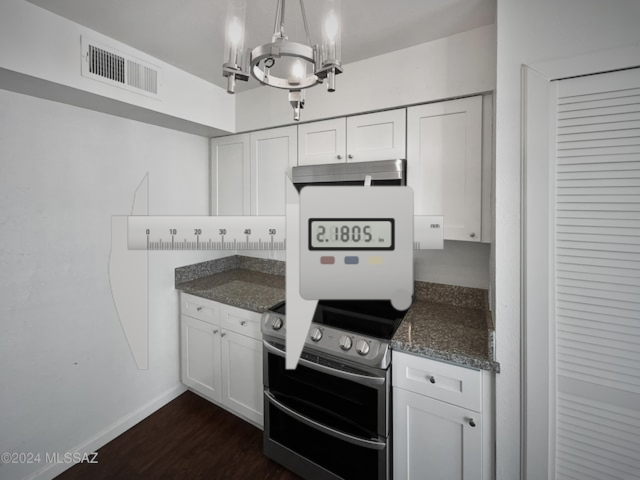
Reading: 2.1805 in
